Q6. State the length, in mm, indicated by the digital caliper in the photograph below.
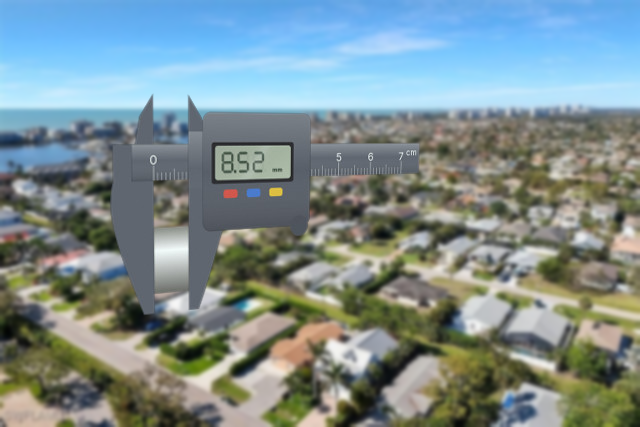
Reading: 8.52 mm
